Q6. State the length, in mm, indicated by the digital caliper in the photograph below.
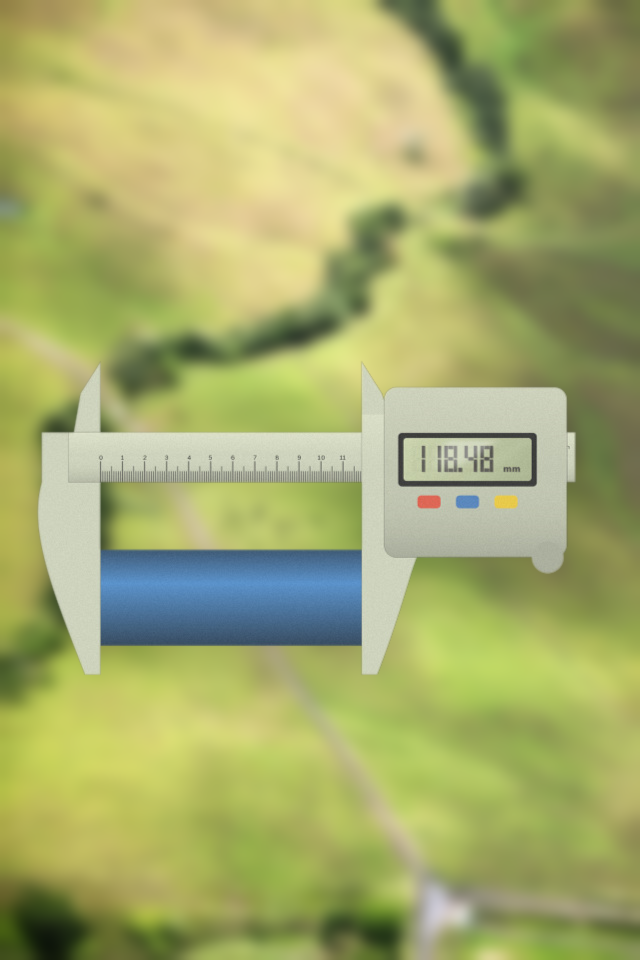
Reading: 118.48 mm
